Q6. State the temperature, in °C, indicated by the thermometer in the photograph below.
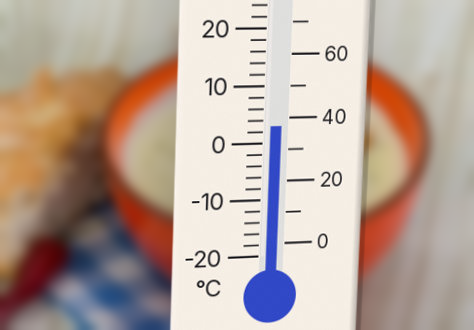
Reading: 3 °C
